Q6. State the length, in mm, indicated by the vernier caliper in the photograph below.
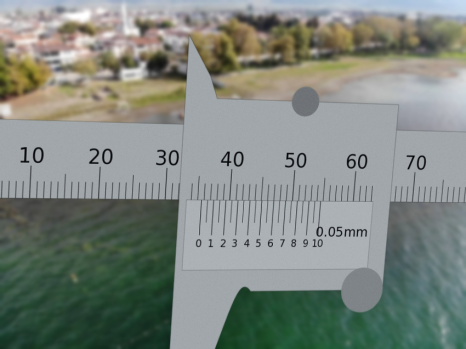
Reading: 35.6 mm
